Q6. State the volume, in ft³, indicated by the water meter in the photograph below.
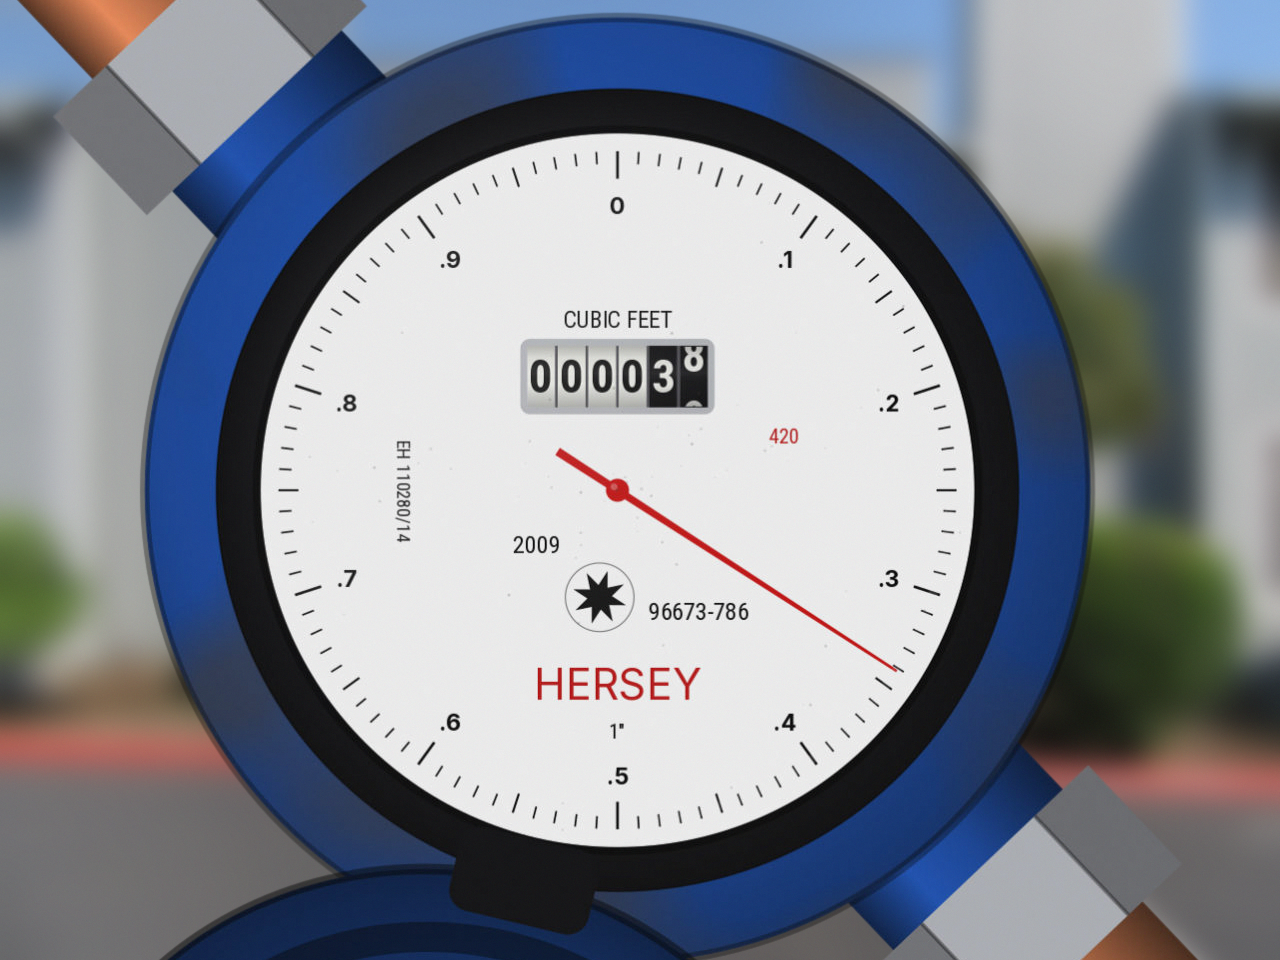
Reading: 38.34 ft³
